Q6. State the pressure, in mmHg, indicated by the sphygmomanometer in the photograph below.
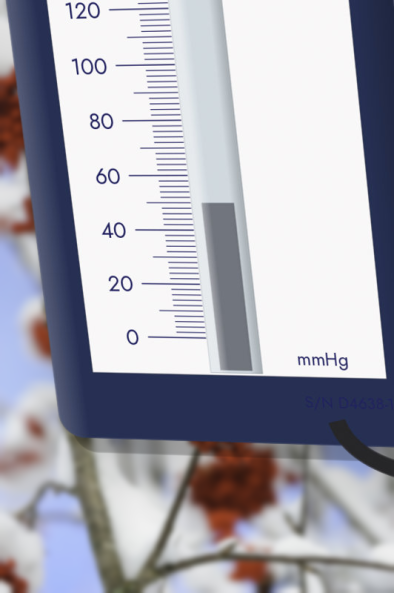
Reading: 50 mmHg
